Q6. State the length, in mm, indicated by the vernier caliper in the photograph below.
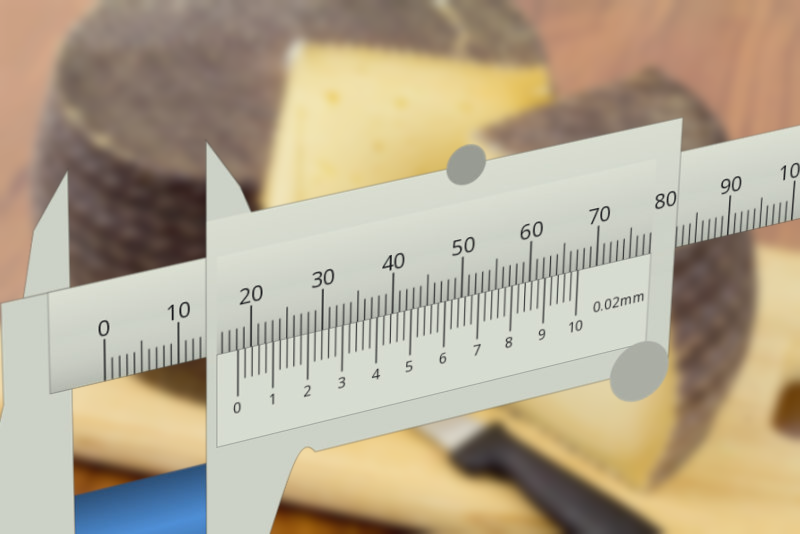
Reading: 18.2 mm
